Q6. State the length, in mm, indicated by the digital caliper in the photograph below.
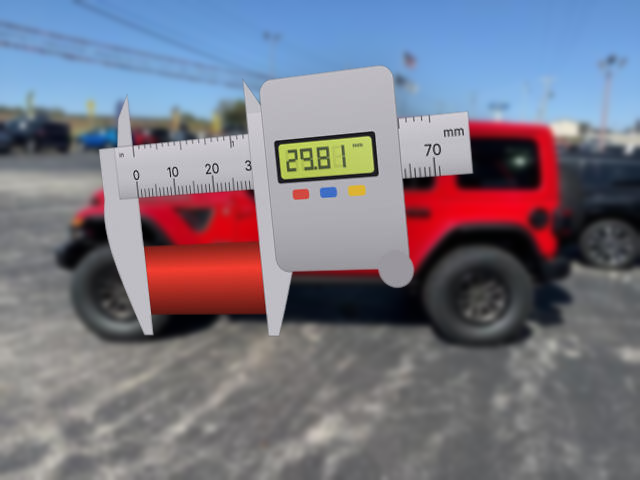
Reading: 29.81 mm
